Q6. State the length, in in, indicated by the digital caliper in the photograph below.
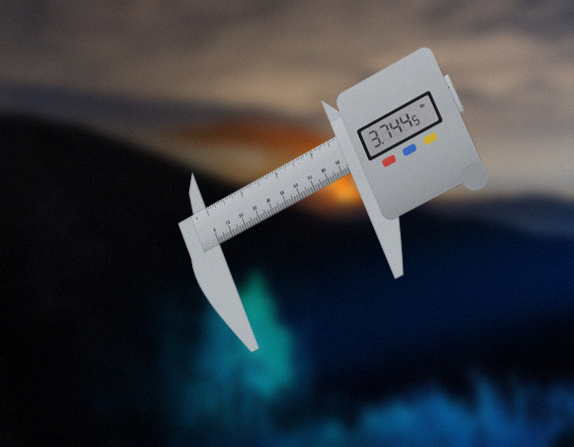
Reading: 3.7445 in
